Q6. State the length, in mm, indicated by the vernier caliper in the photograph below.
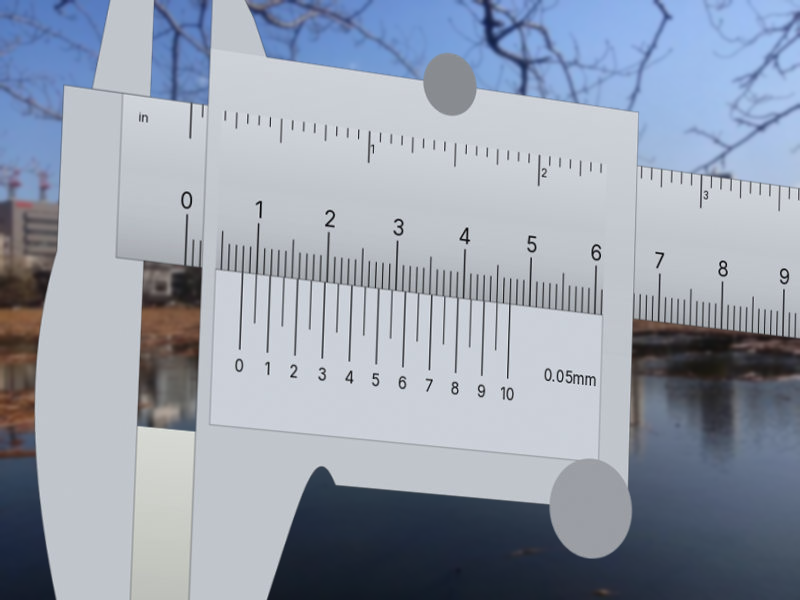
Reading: 8.0 mm
